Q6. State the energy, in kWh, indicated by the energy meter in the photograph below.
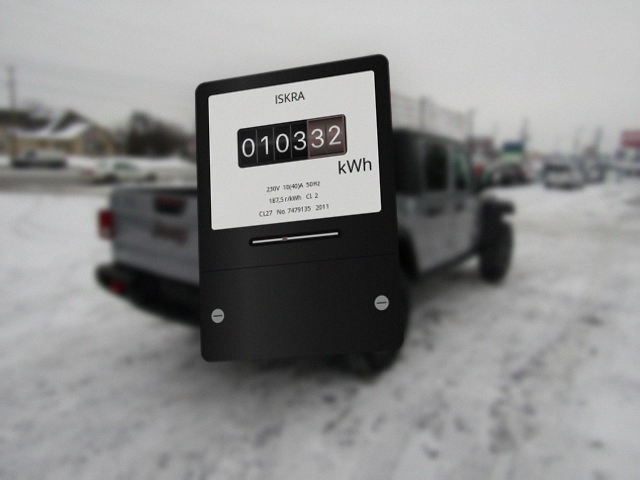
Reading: 103.32 kWh
